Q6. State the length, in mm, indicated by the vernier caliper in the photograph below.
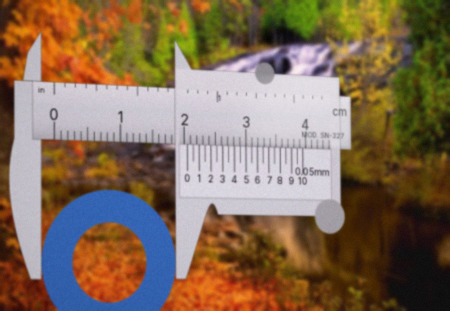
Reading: 20.5 mm
